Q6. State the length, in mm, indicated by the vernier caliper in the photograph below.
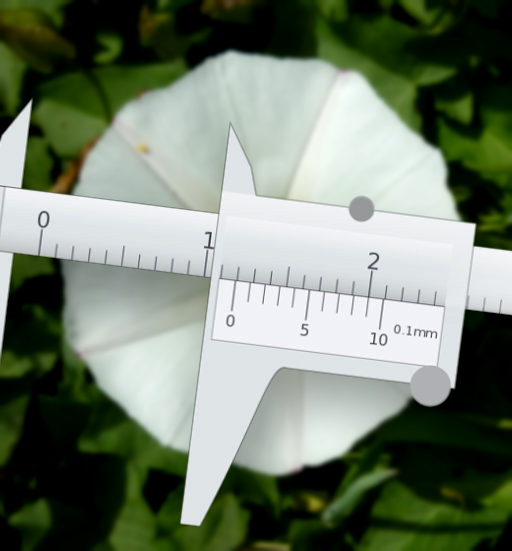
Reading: 11.9 mm
